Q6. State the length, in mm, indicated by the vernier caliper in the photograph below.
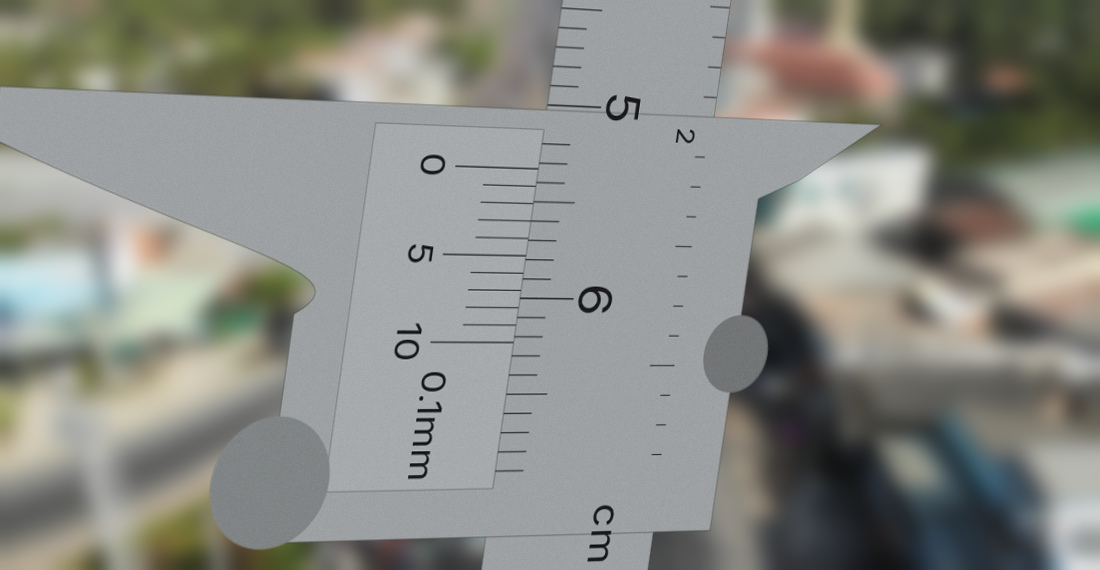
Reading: 53.3 mm
